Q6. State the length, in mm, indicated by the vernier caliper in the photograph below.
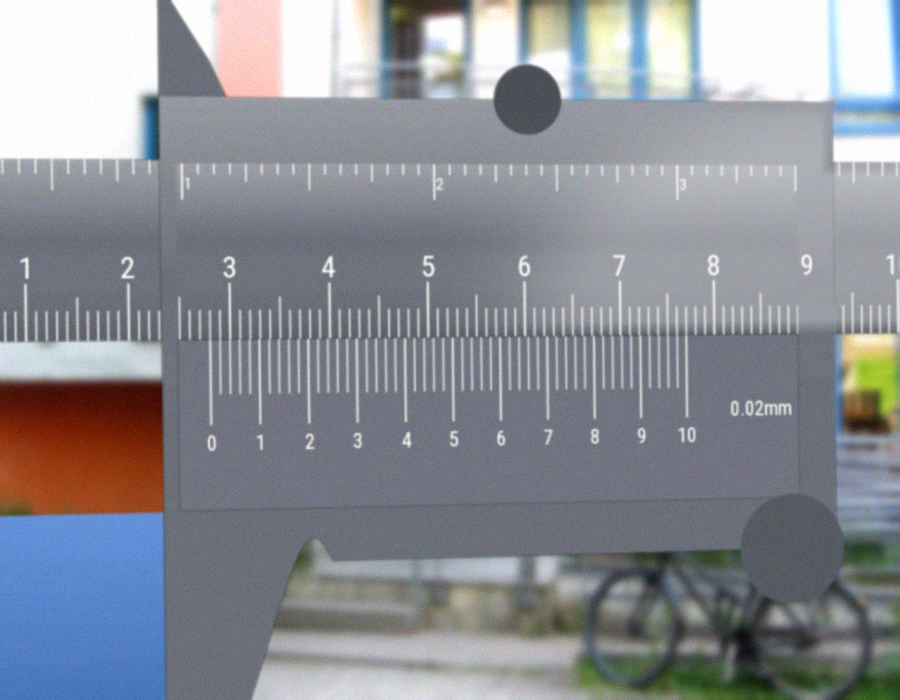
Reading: 28.0 mm
